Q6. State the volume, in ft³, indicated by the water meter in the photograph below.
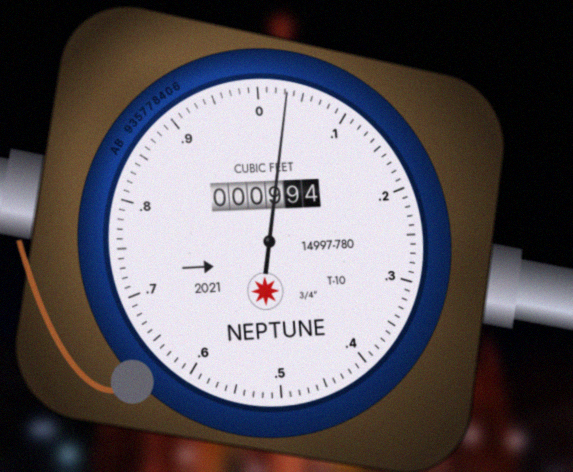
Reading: 994.03 ft³
